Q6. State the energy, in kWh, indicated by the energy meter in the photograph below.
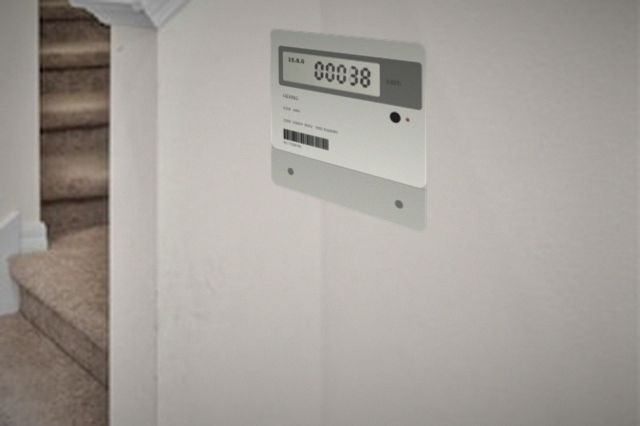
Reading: 38 kWh
